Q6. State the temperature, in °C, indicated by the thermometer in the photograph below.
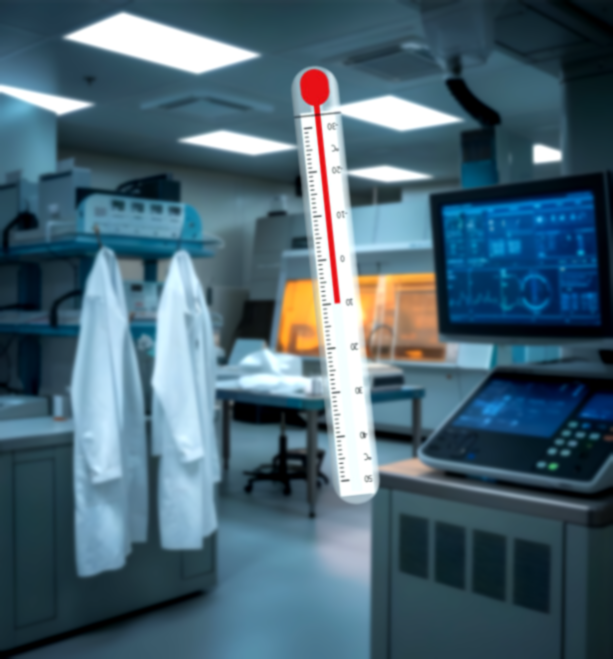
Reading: 10 °C
